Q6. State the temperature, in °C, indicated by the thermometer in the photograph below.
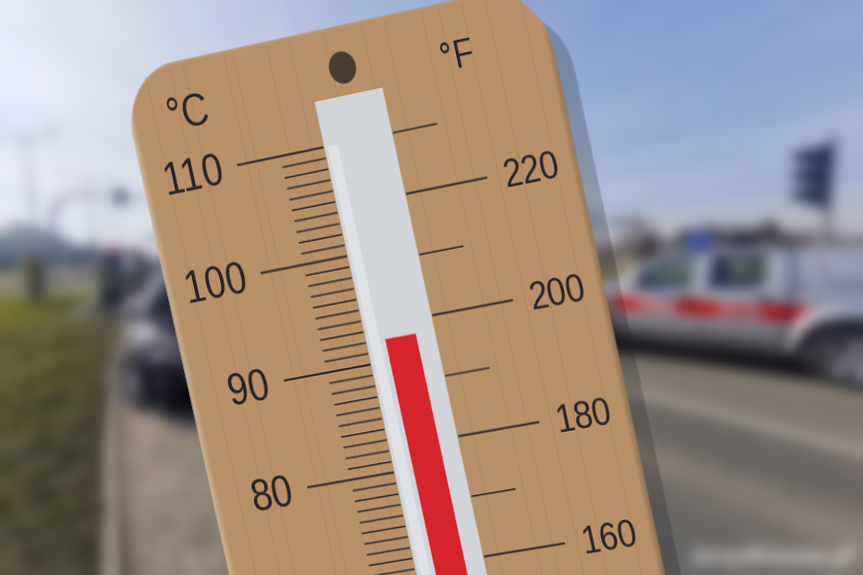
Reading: 92 °C
